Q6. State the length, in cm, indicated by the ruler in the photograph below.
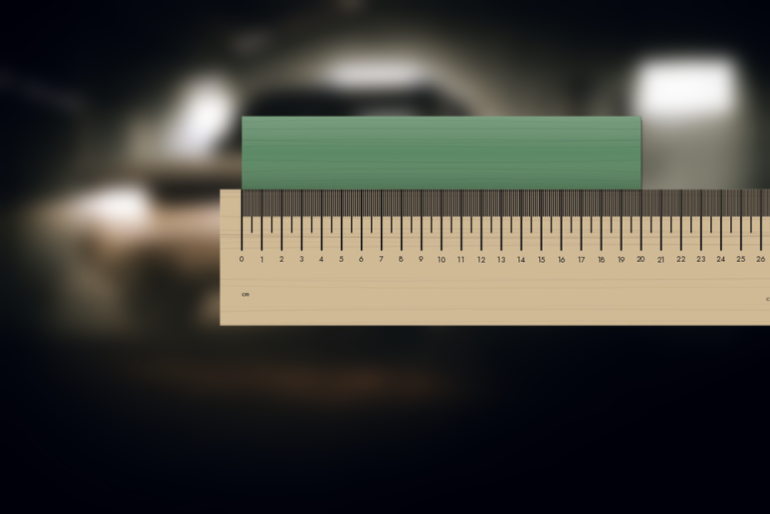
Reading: 20 cm
